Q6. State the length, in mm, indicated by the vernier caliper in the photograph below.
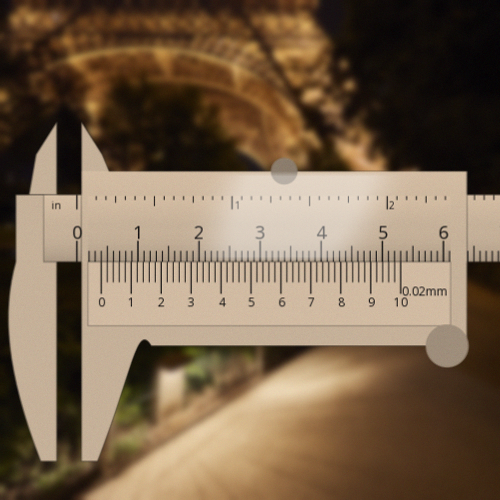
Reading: 4.0 mm
